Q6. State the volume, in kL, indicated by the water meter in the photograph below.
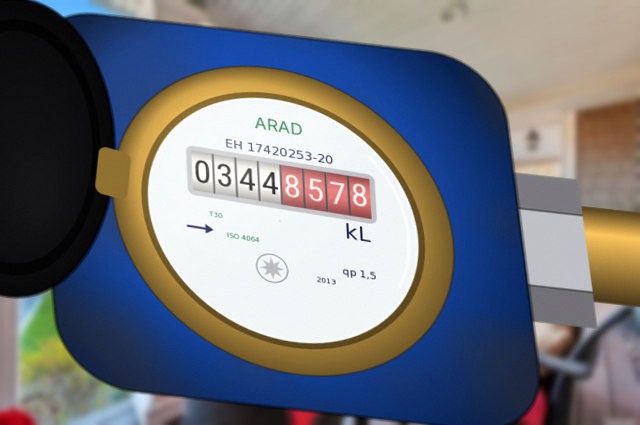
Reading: 344.8578 kL
